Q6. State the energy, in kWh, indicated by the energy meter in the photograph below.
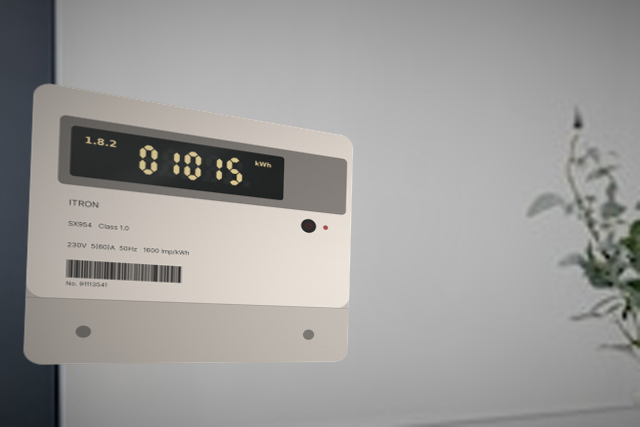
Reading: 1015 kWh
